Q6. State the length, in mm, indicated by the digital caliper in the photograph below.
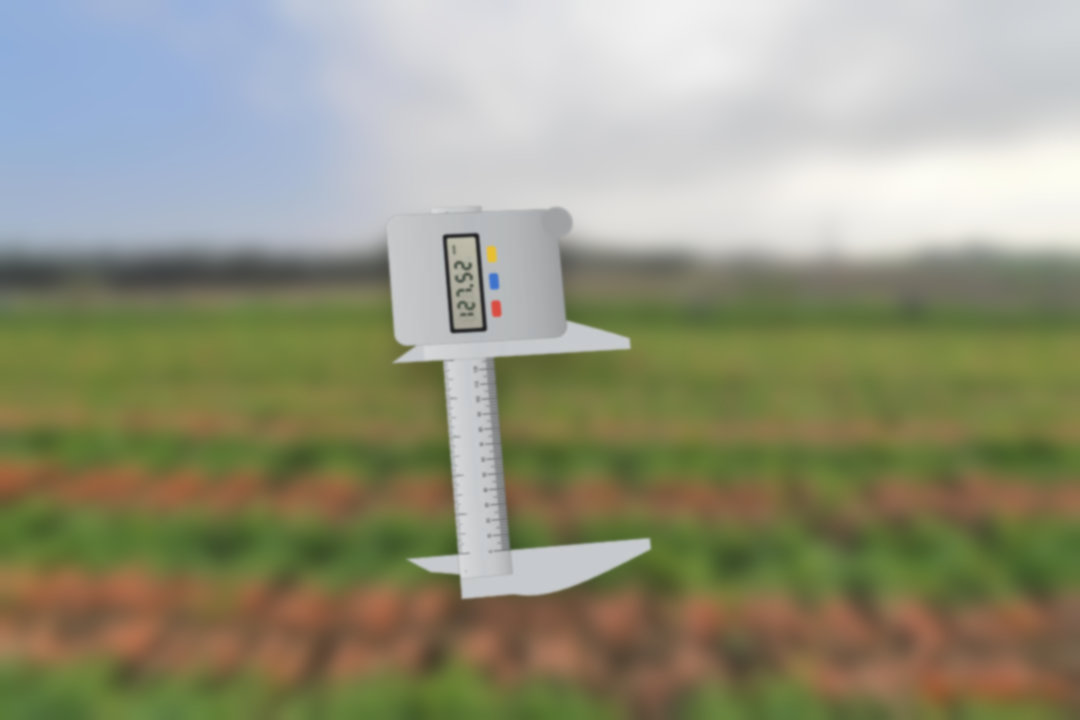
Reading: 127.52 mm
